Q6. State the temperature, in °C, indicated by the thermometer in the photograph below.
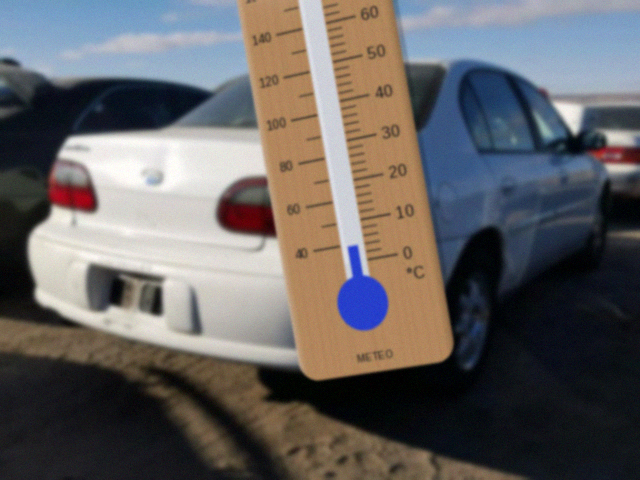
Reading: 4 °C
